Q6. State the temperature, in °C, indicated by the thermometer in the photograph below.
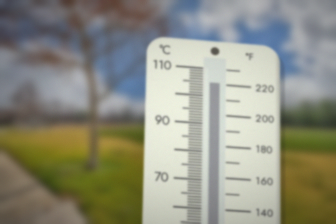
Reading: 105 °C
